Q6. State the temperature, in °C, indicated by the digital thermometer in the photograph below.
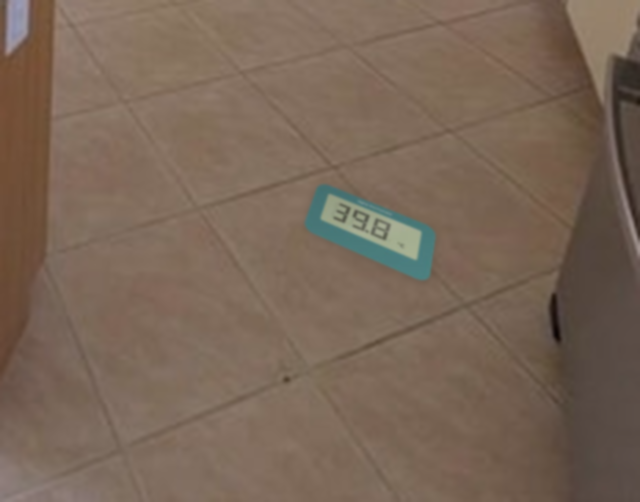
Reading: 39.8 °C
